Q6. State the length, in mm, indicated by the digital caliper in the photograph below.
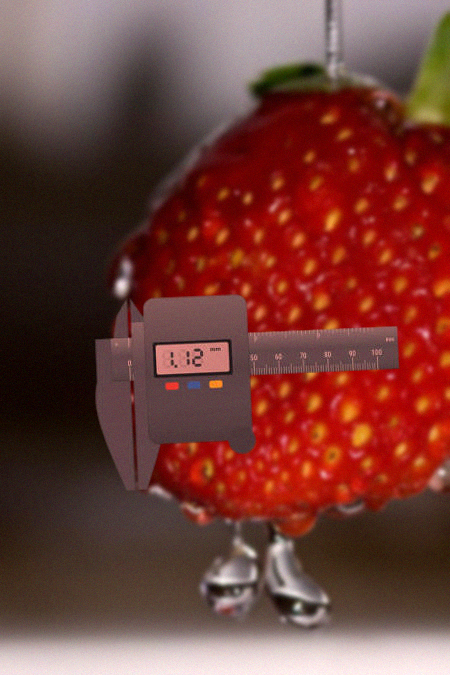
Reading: 1.12 mm
